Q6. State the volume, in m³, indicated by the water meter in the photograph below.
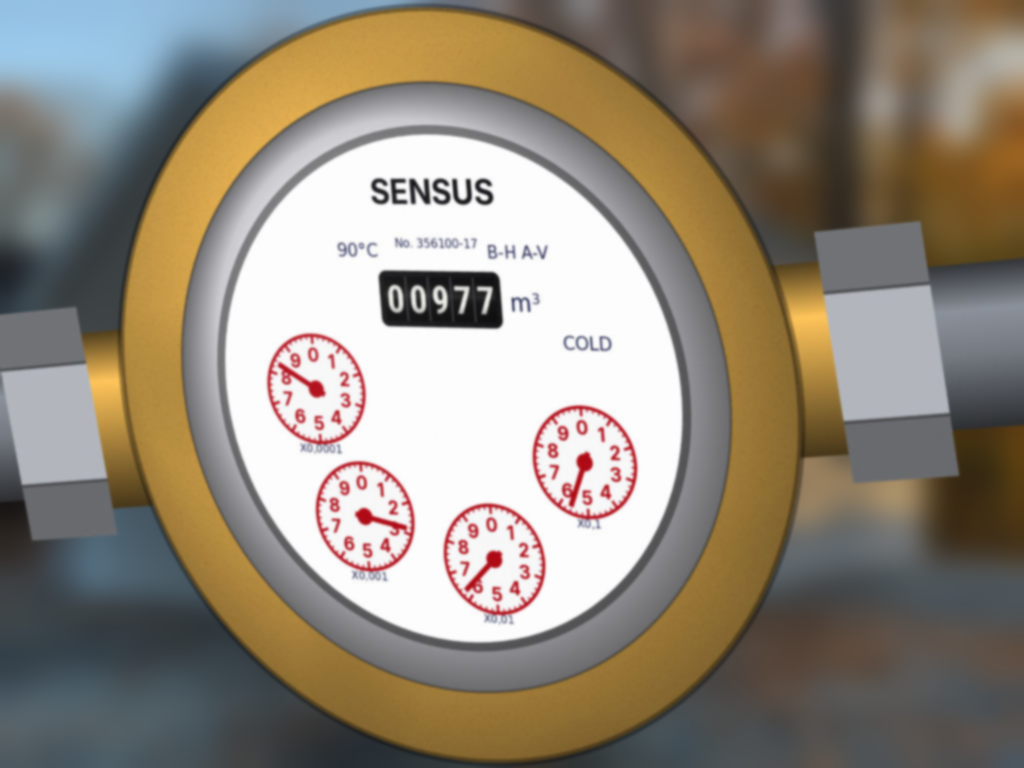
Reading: 977.5628 m³
